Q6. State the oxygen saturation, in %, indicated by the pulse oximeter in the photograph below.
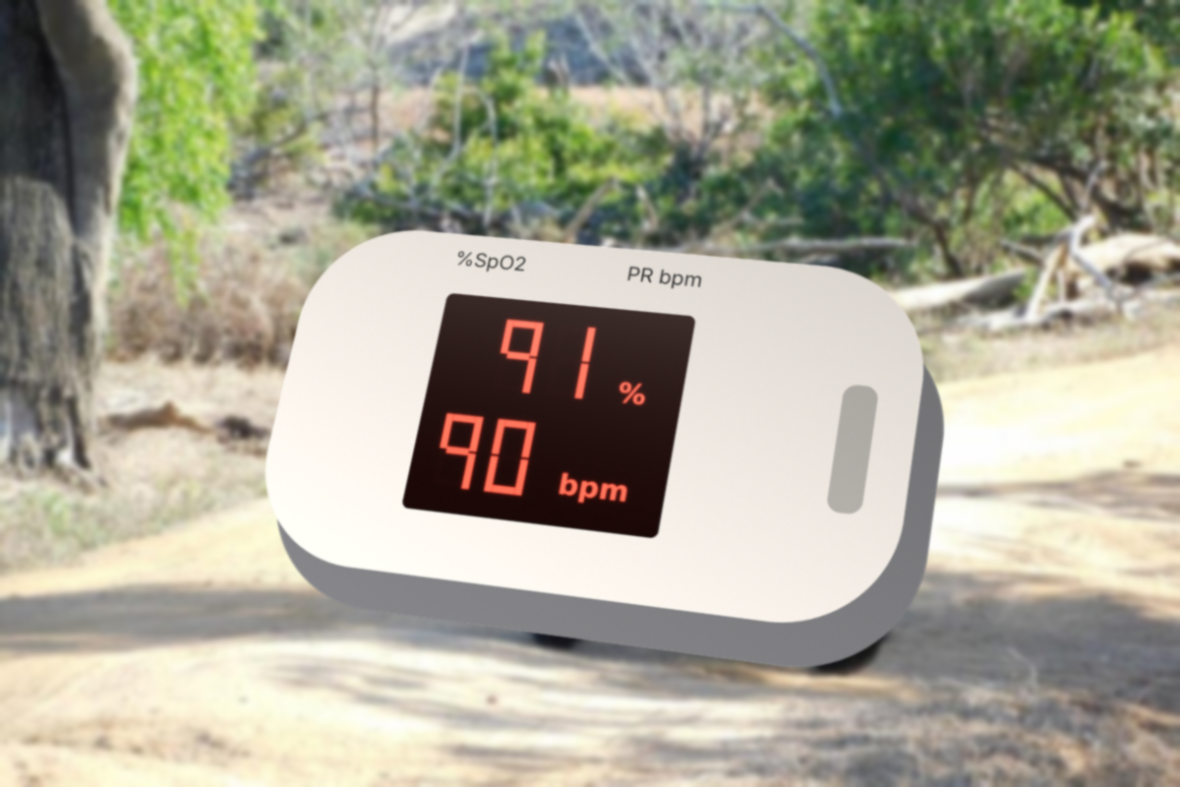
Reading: 91 %
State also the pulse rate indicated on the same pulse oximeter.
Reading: 90 bpm
